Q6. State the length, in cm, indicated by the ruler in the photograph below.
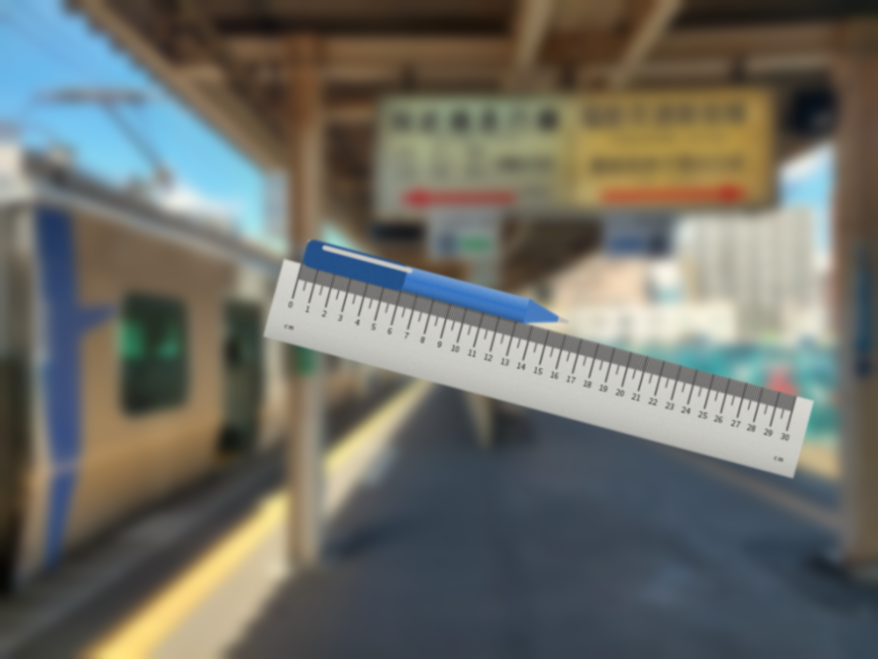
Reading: 16 cm
